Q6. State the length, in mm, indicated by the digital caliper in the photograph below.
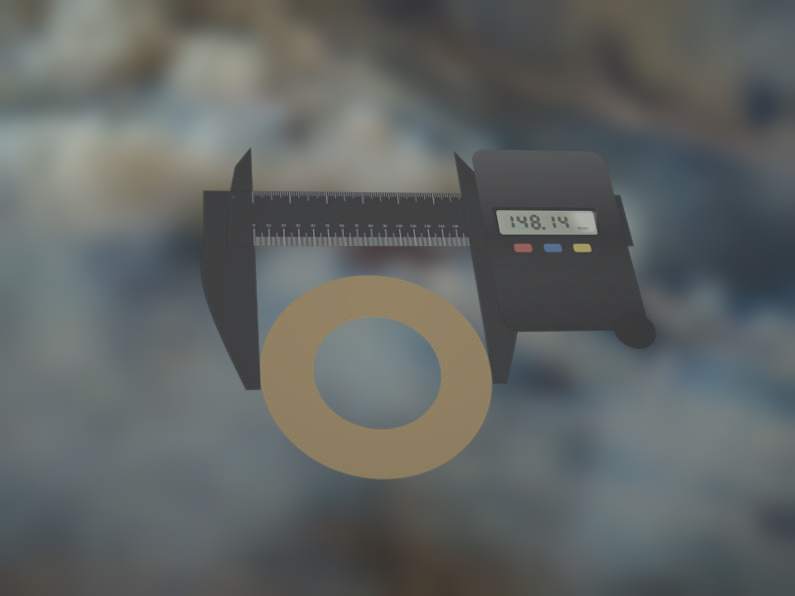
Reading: 148.14 mm
